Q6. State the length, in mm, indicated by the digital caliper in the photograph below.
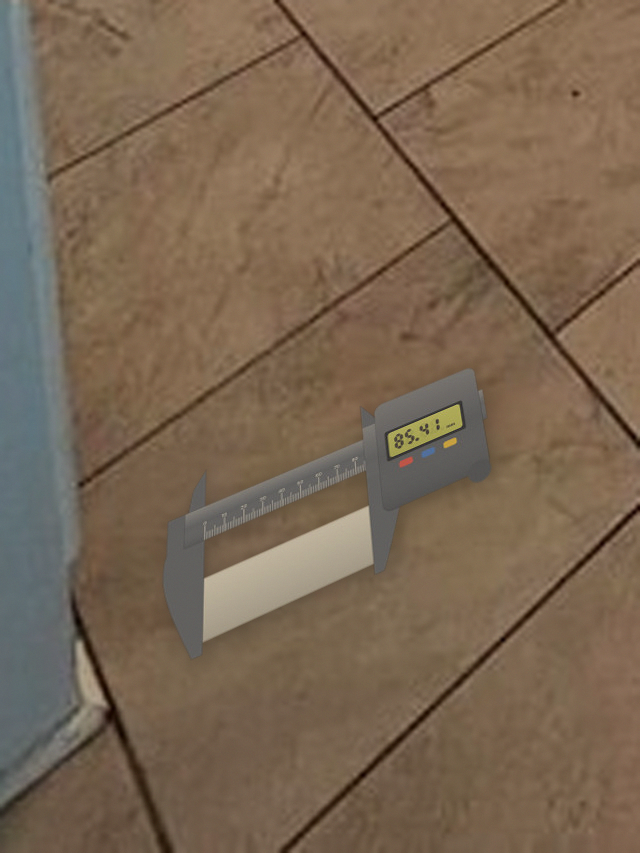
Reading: 85.41 mm
